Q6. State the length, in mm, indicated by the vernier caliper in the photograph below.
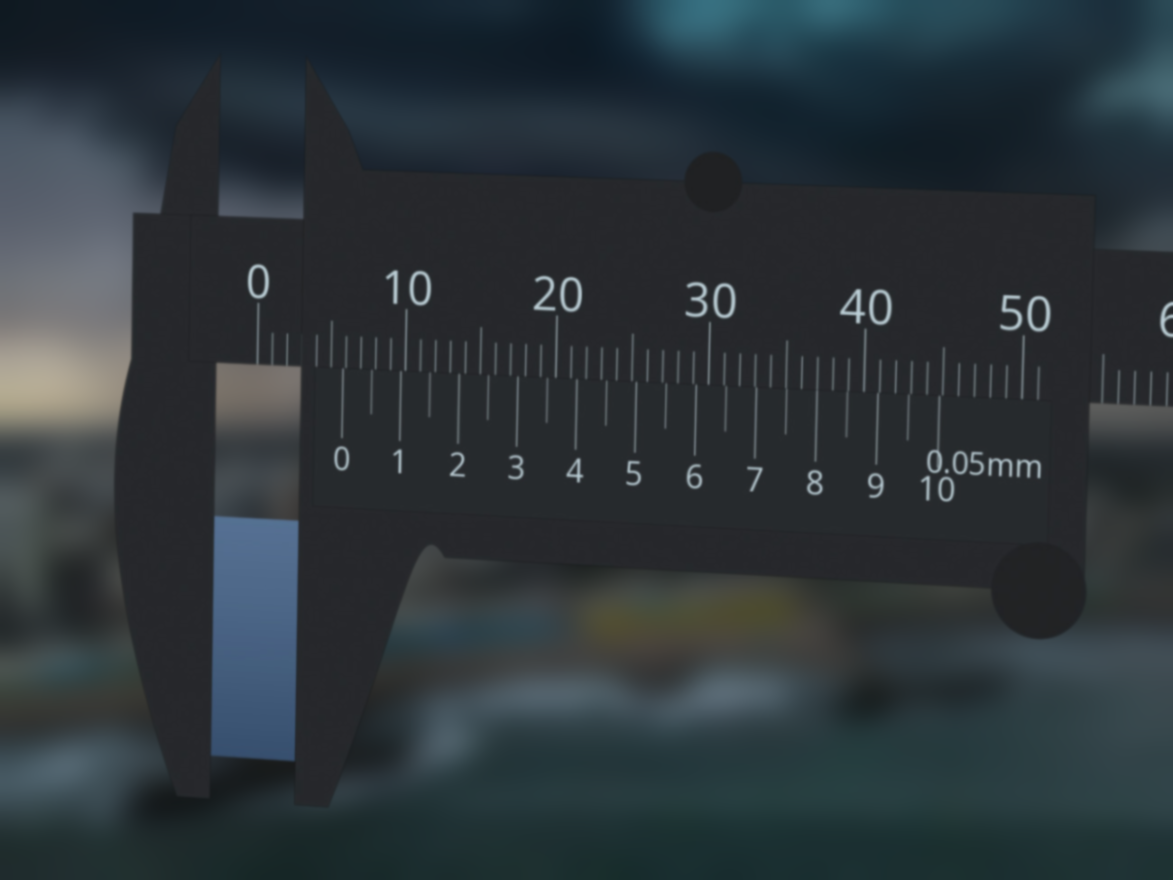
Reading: 5.8 mm
